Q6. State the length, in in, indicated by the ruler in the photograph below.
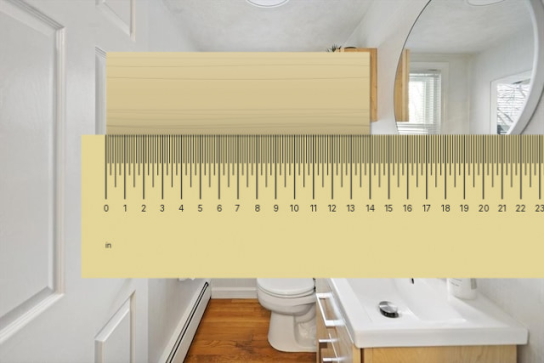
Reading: 14 in
